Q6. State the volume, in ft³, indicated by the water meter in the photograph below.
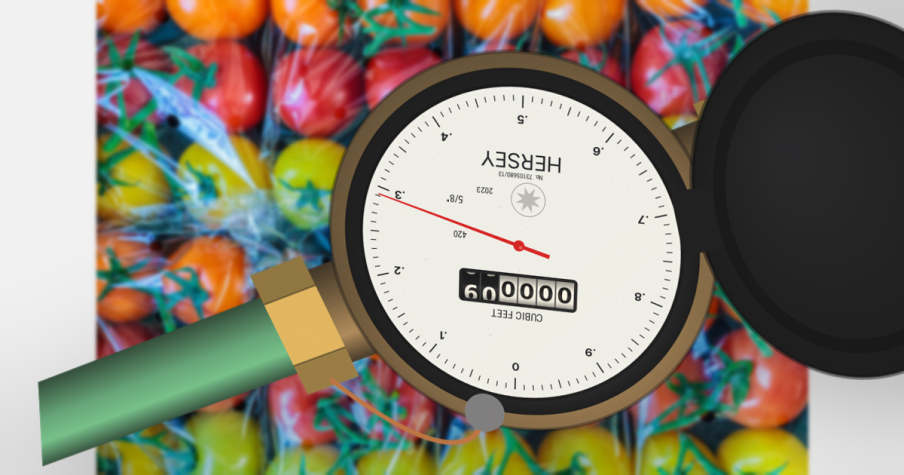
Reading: 9.29 ft³
